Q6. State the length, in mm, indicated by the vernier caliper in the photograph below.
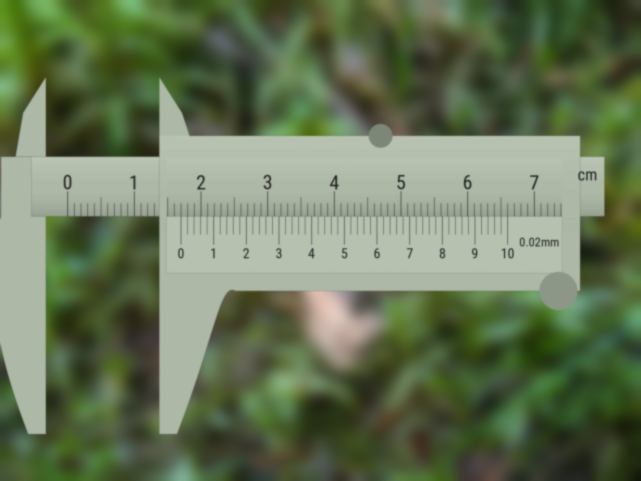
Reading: 17.0 mm
